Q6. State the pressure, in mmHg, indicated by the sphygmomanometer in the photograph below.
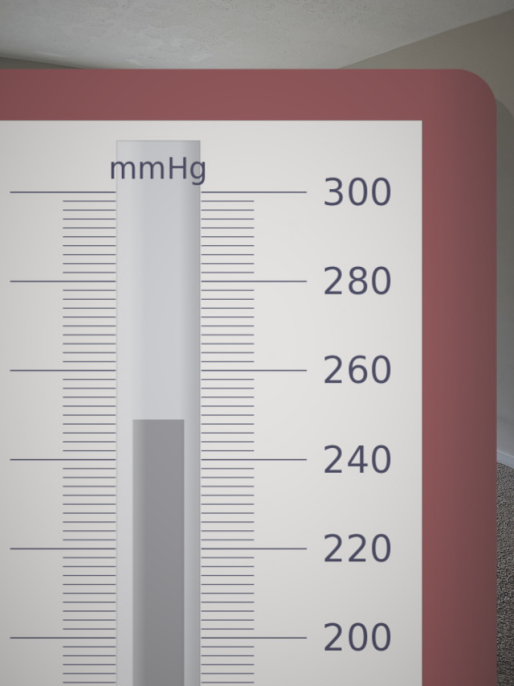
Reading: 249 mmHg
